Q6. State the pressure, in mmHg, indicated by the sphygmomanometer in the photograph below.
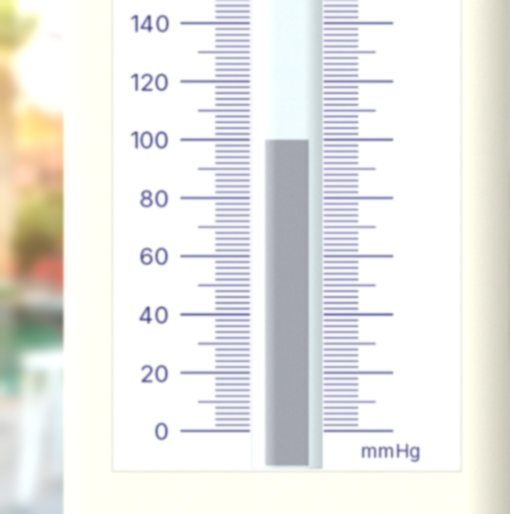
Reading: 100 mmHg
